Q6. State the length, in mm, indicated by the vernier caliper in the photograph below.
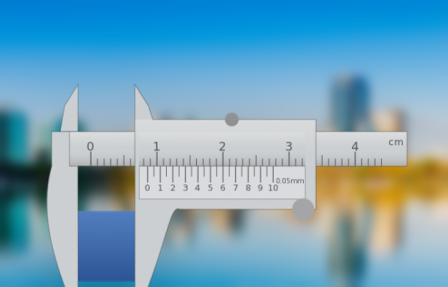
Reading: 8.6 mm
